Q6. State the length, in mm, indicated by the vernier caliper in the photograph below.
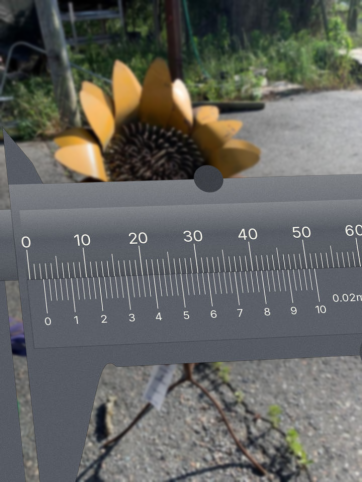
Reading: 2.4 mm
